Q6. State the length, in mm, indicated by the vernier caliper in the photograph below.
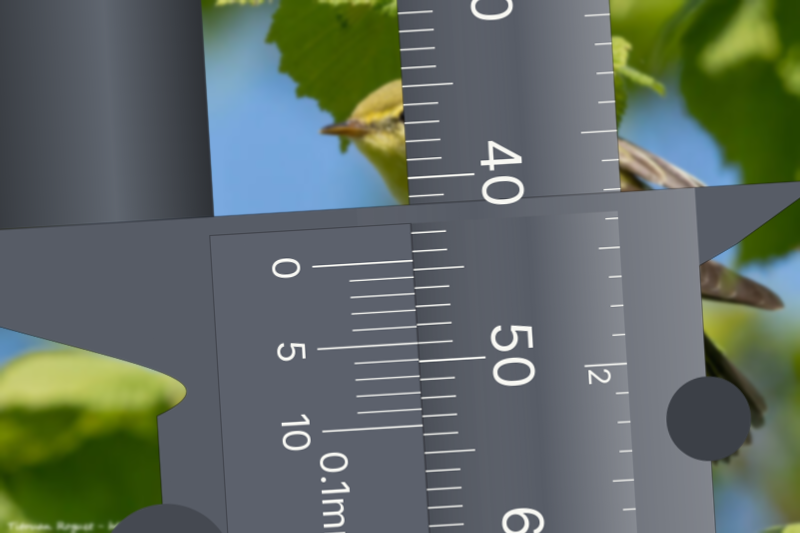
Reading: 44.5 mm
